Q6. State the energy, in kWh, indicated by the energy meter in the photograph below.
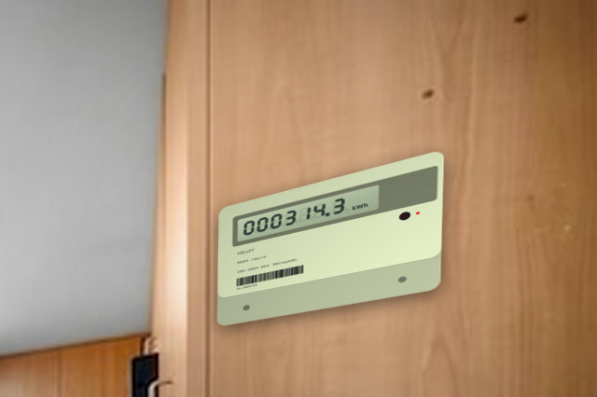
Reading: 314.3 kWh
